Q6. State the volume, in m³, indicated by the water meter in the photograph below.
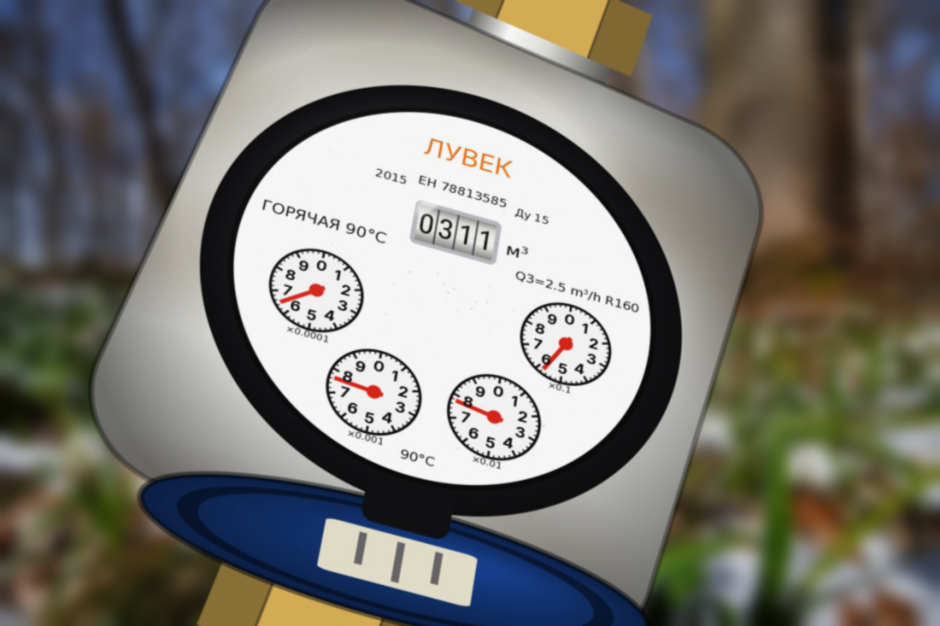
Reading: 311.5776 m³
